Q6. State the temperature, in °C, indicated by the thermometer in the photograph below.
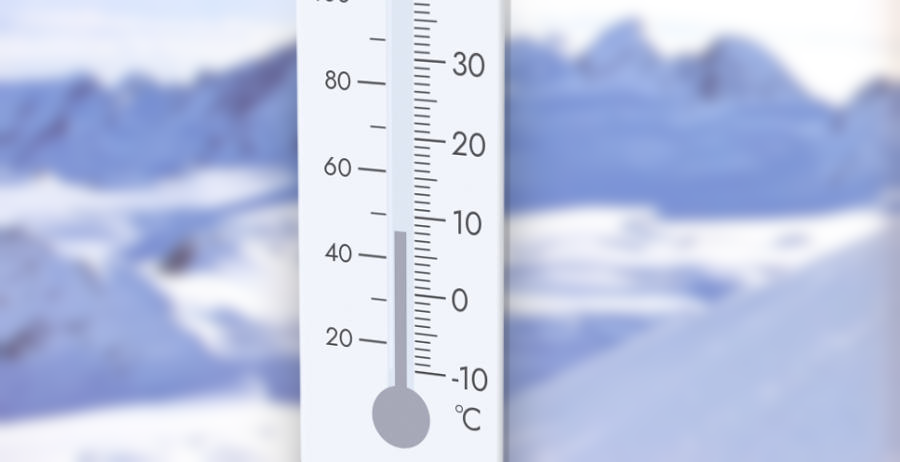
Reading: 8 °C
